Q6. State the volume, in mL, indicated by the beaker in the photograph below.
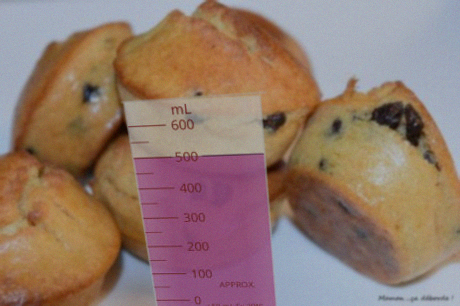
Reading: 500 mL
